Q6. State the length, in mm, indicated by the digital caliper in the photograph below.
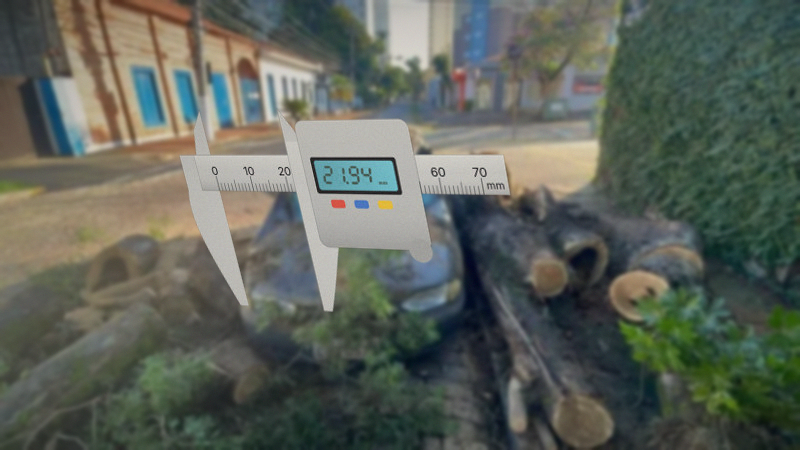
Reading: 21.94 mm
